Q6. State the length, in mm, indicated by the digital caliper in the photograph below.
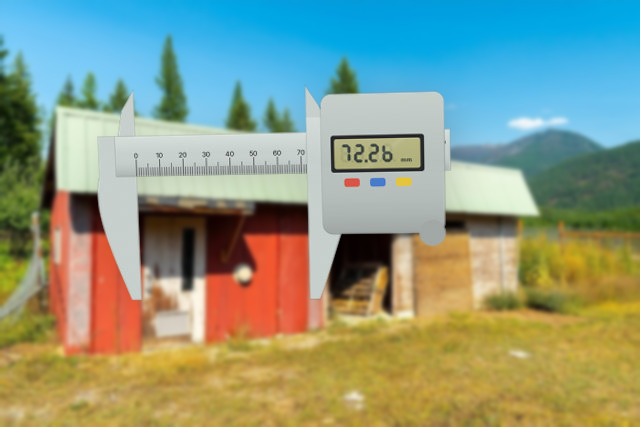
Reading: 72.26 mm
